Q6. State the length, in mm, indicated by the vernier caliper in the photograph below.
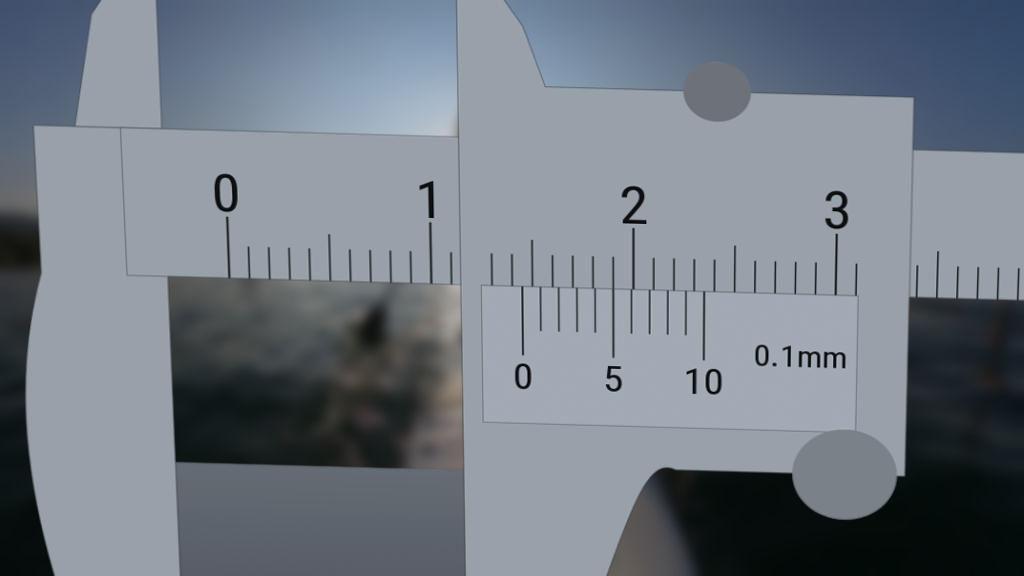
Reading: 14.5 mm
